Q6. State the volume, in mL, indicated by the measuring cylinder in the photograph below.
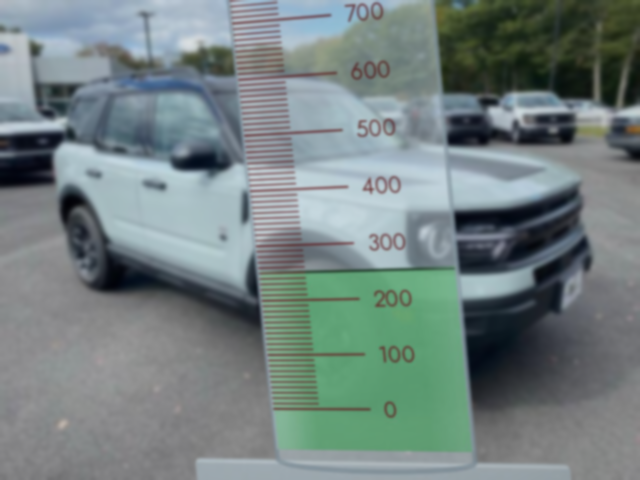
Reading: 250 mL
